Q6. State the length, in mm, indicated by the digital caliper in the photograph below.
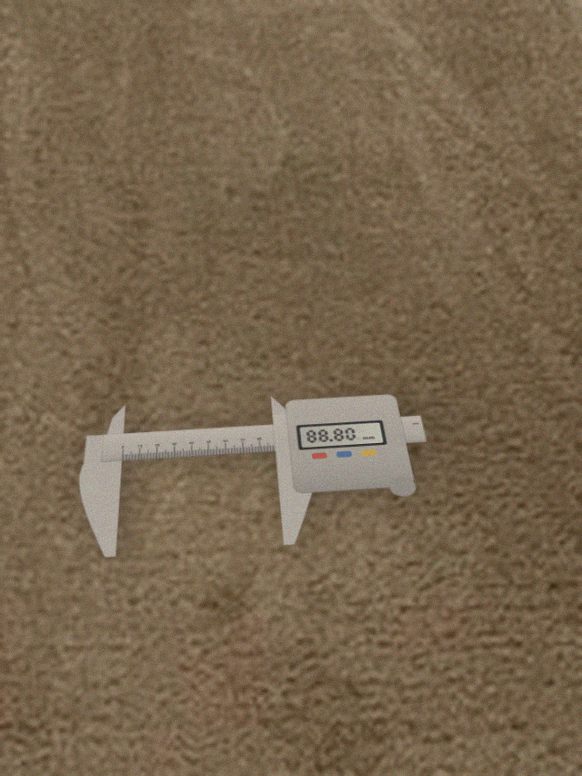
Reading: 88.80 mm
